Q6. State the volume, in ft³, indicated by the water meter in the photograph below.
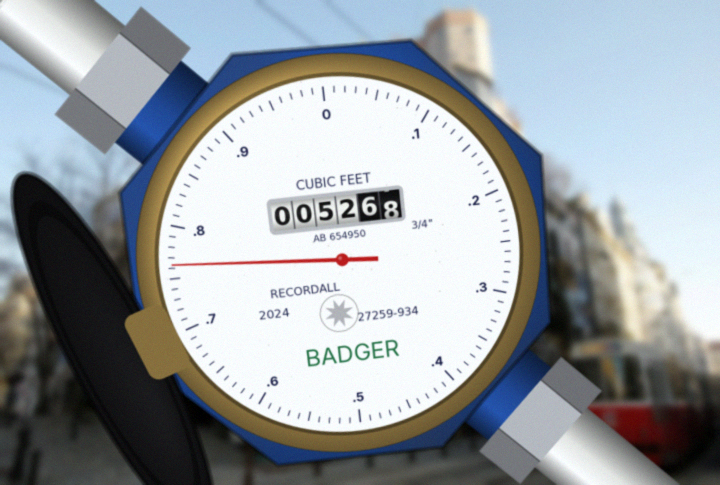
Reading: 5267.76 ft³
